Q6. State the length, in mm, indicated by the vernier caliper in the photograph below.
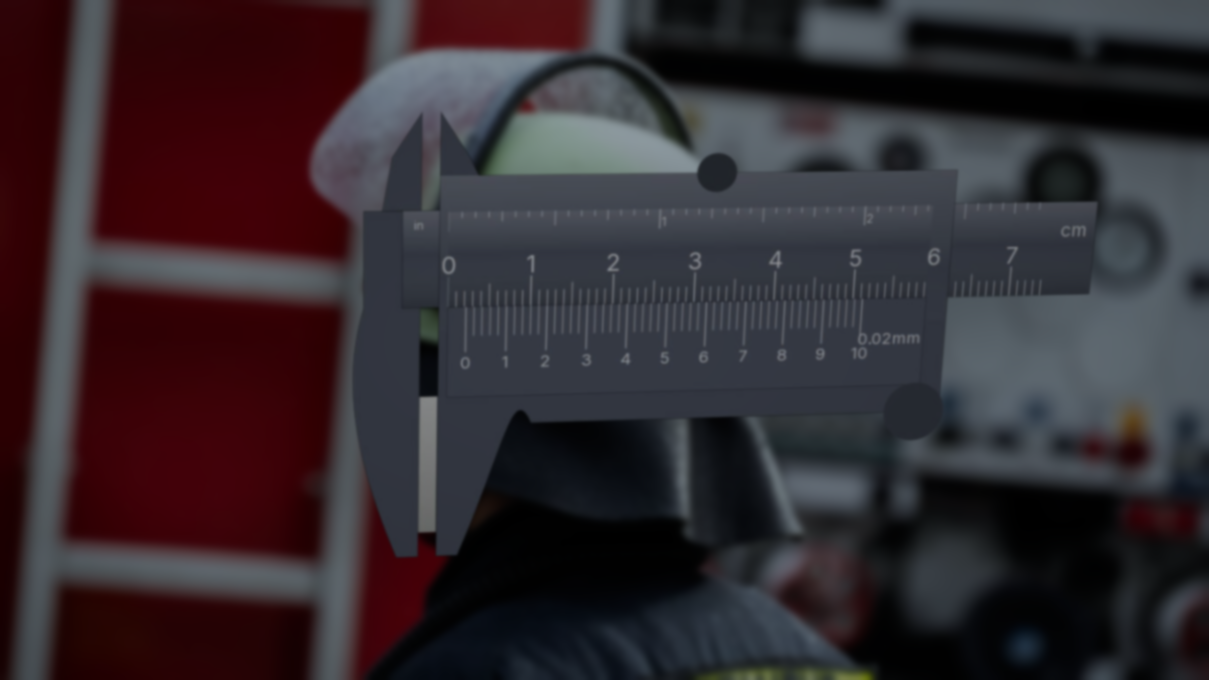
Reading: 2.2 mm
